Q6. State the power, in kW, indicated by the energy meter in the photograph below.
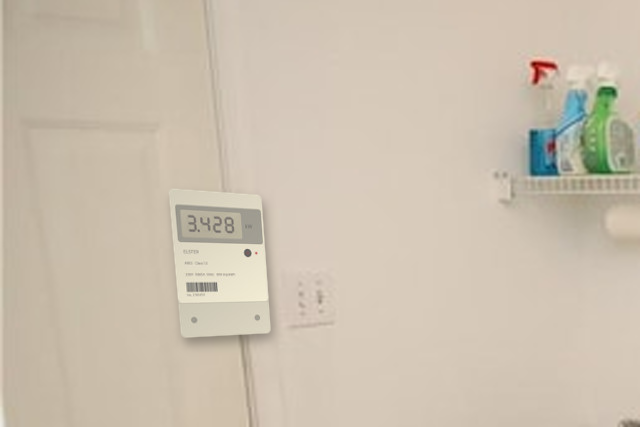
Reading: 3.428 kW
